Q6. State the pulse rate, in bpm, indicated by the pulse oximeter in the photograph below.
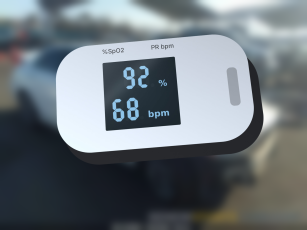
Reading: 68 bpm
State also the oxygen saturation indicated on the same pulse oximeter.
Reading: 92 %
